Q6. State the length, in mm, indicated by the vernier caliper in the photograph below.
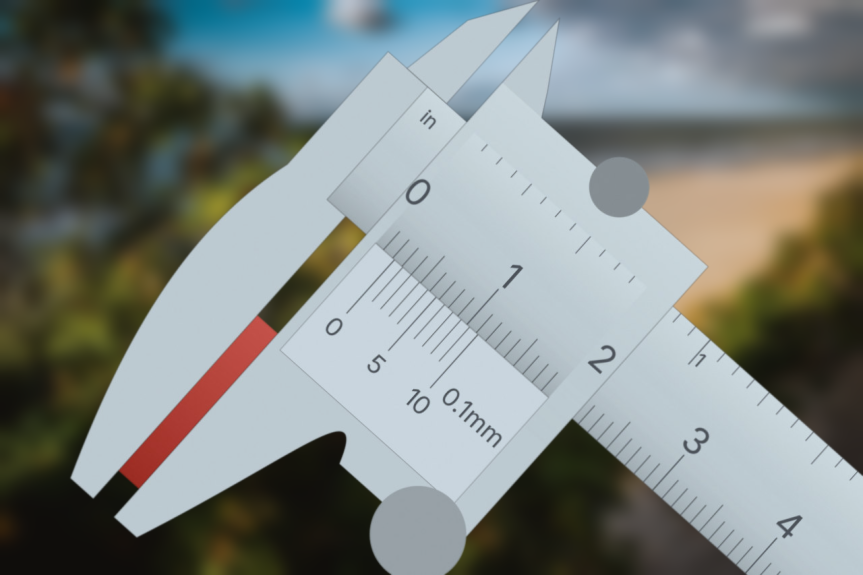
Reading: 2.2 mm
